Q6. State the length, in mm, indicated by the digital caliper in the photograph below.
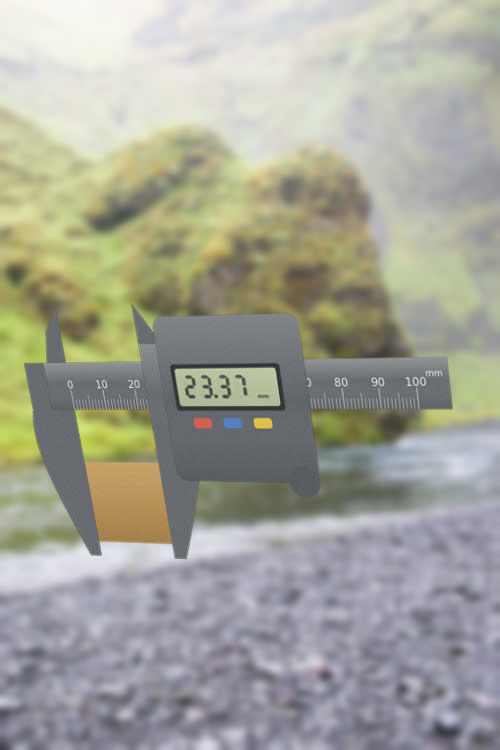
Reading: 23.37 mm
